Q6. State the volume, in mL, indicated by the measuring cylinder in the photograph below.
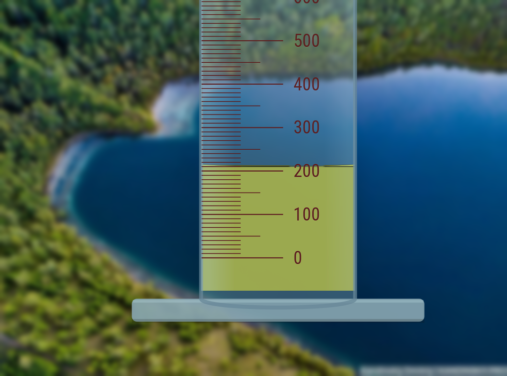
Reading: 210 mL
